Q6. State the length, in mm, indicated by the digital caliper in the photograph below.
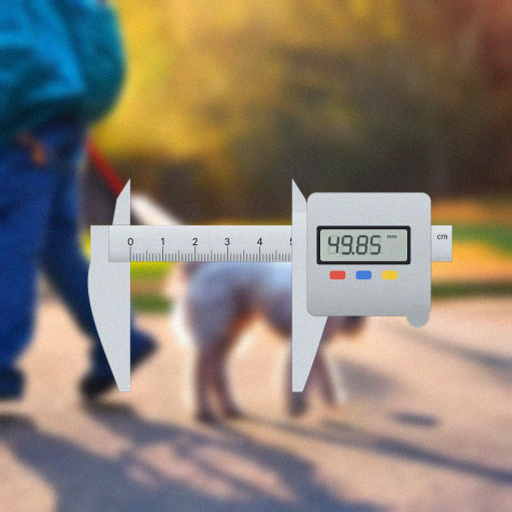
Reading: 49.85 mm
